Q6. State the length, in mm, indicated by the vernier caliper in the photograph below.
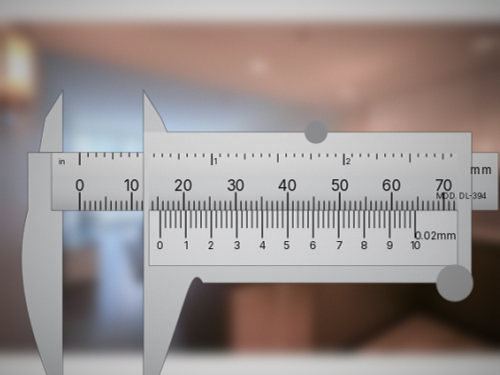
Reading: 15.5 mm
